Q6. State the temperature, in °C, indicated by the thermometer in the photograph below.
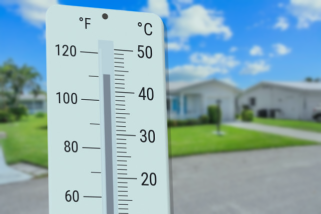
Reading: 44 °C
